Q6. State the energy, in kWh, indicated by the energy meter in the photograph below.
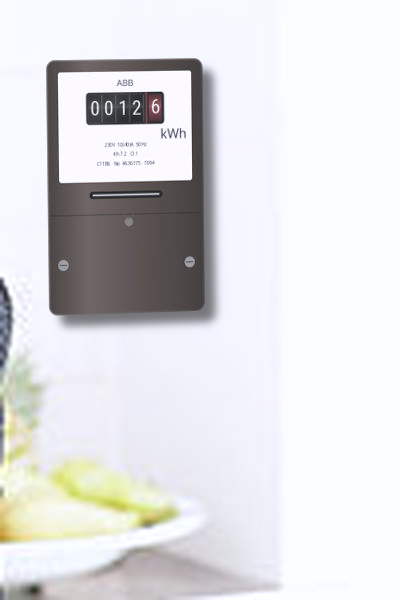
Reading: 12.6 kWh
